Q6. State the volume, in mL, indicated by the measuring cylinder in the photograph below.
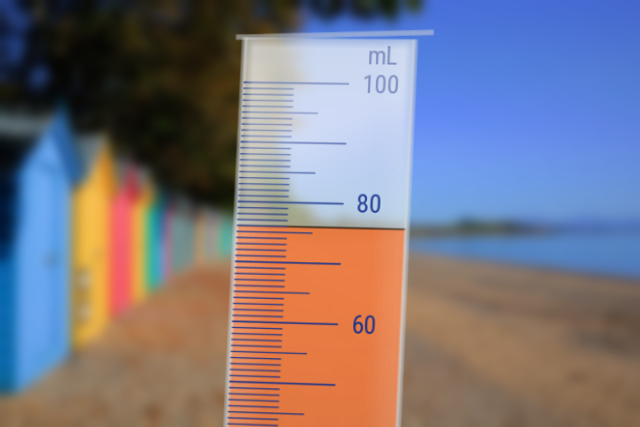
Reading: 76 mL
